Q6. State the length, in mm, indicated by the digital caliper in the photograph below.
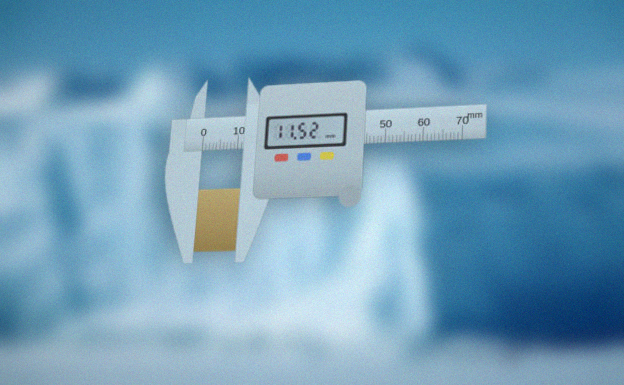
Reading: 11.52 mm
